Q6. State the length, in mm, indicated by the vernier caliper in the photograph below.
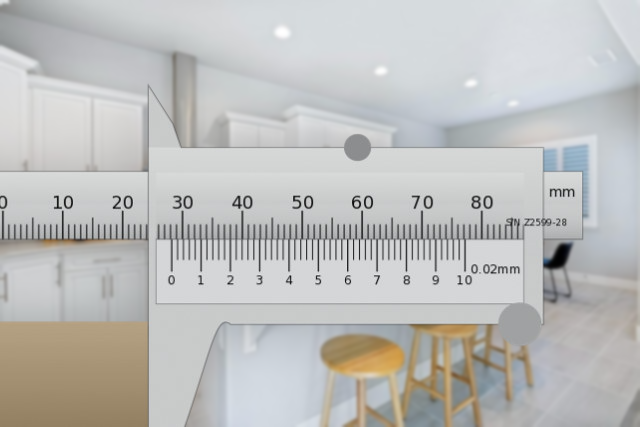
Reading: 28.2 mm
